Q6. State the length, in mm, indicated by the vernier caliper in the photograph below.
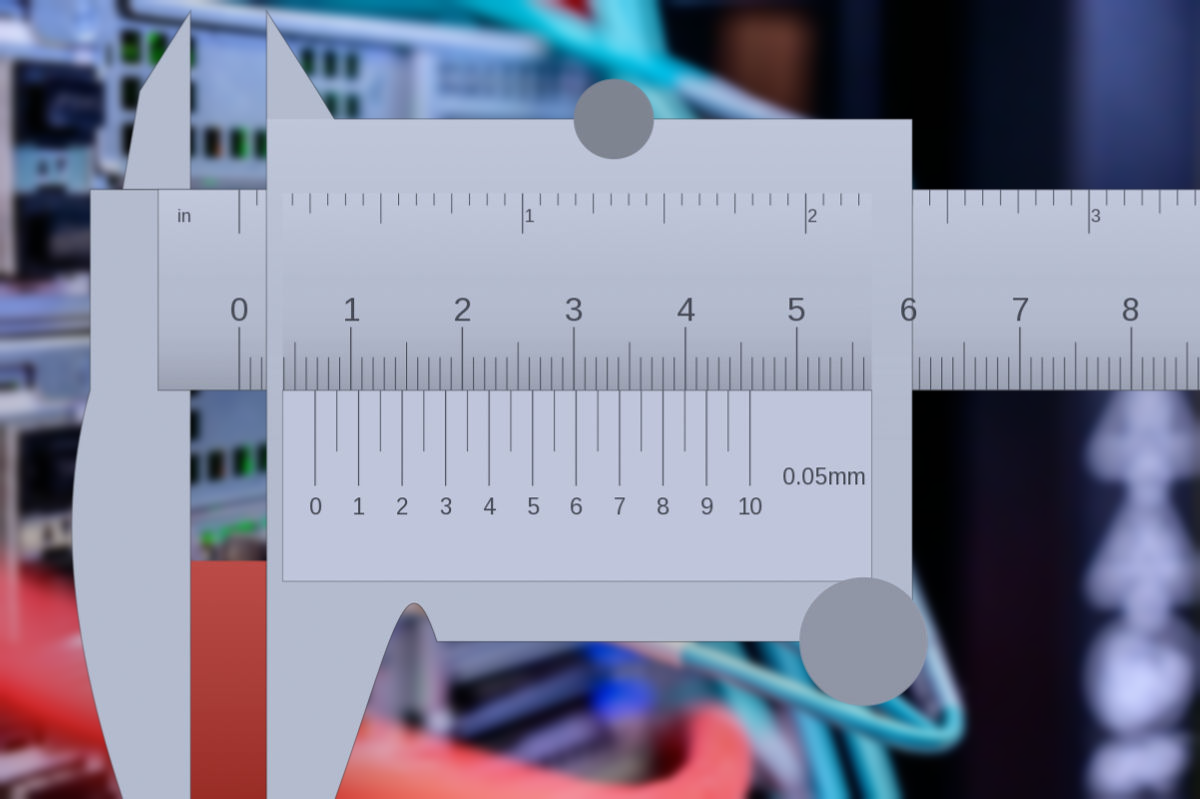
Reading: 6.8 mm
